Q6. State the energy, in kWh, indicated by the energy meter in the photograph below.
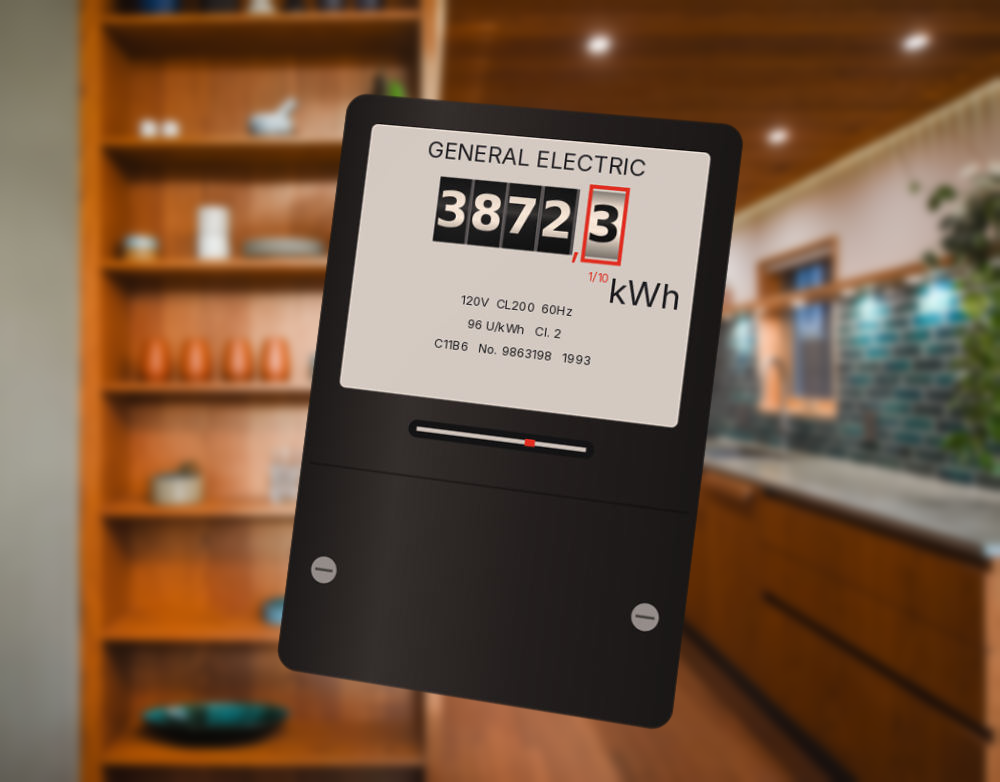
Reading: 3872.3 kWh
